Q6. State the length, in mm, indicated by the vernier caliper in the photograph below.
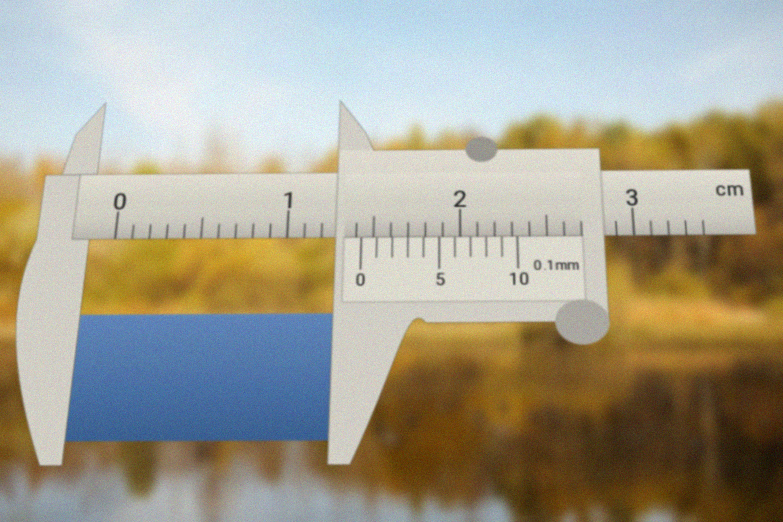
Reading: 14.3 mm
